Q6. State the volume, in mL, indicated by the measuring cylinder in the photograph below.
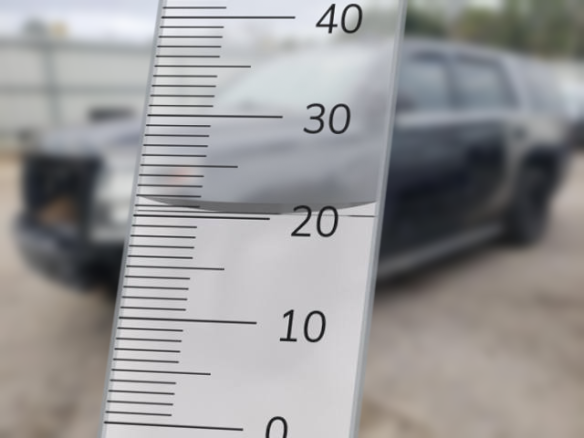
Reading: 20.5 mL
